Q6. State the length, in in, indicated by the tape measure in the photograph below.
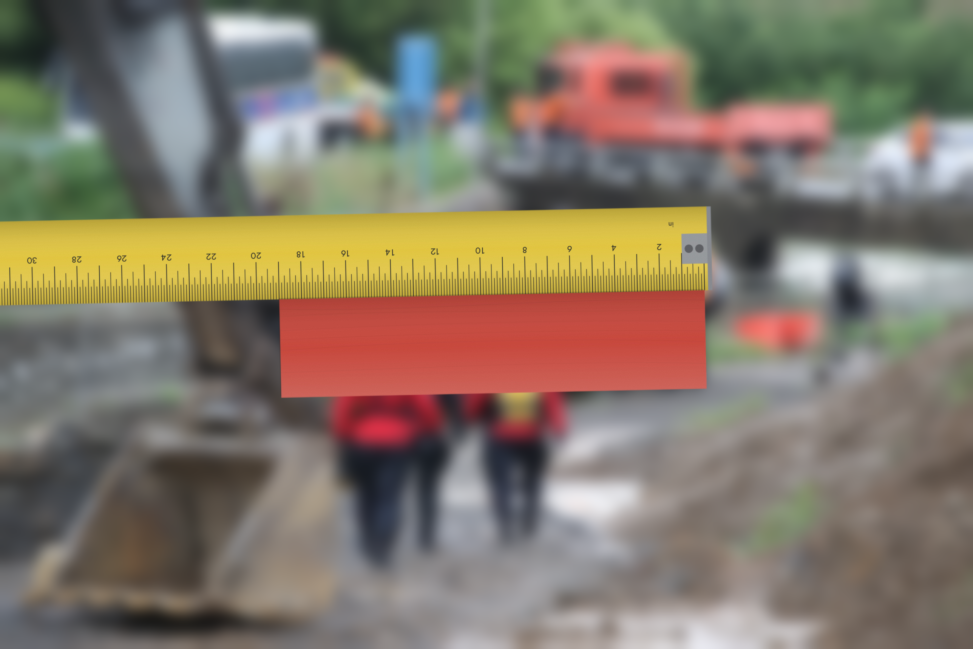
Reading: 19 in
